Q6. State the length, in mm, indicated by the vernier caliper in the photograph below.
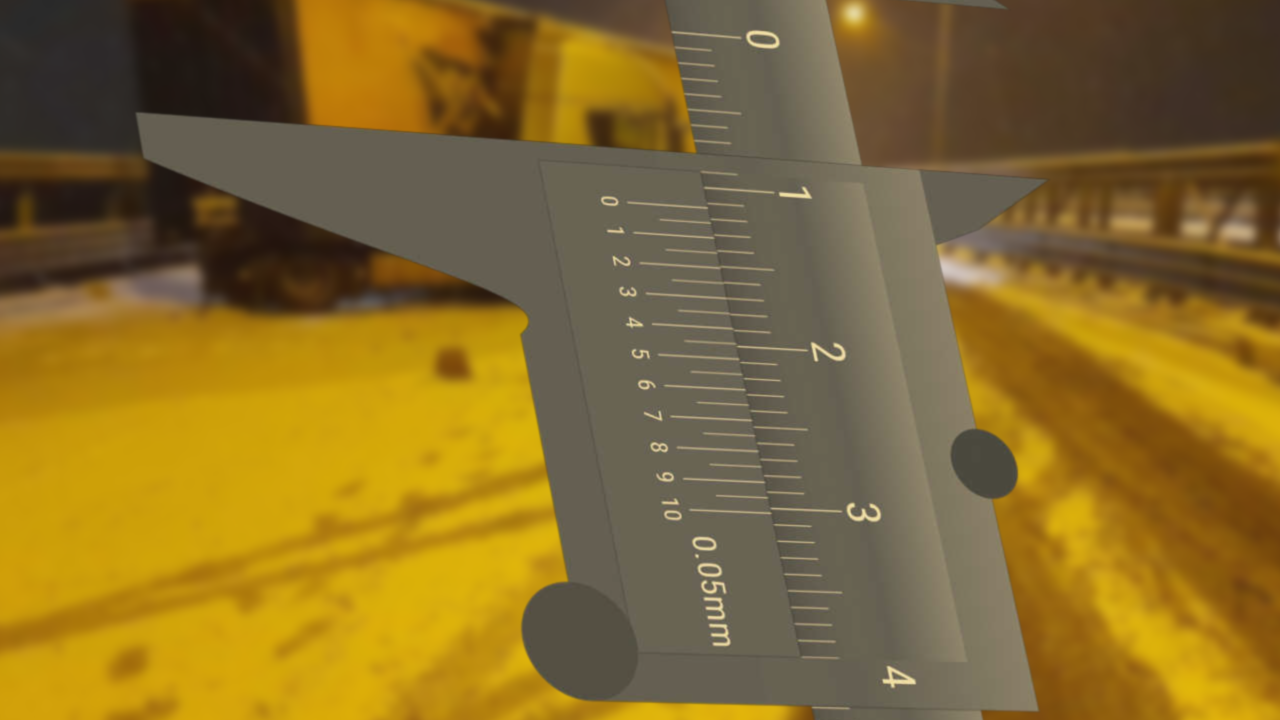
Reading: 11.3 mm
